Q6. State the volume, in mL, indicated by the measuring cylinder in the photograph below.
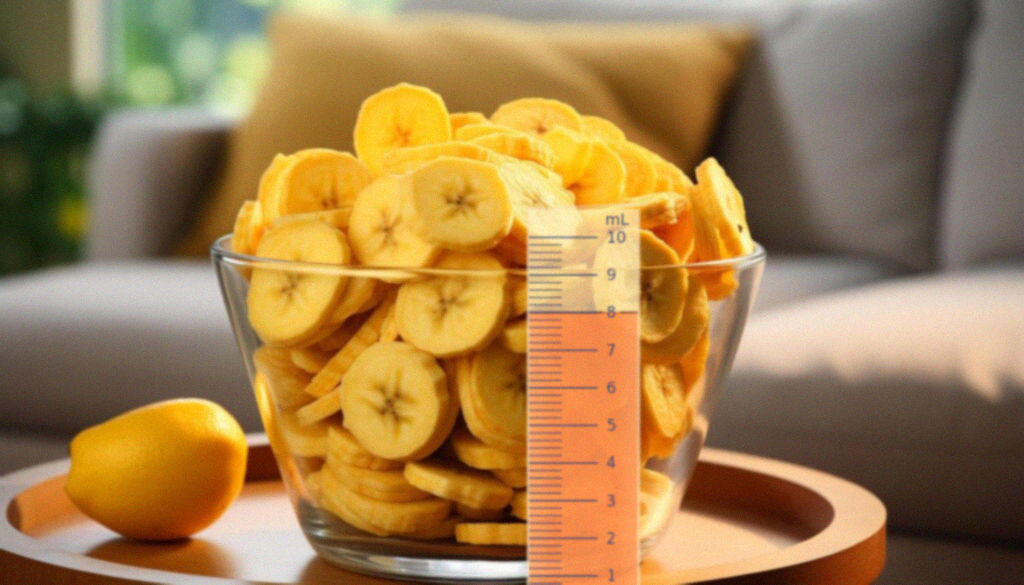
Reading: 8 mL
